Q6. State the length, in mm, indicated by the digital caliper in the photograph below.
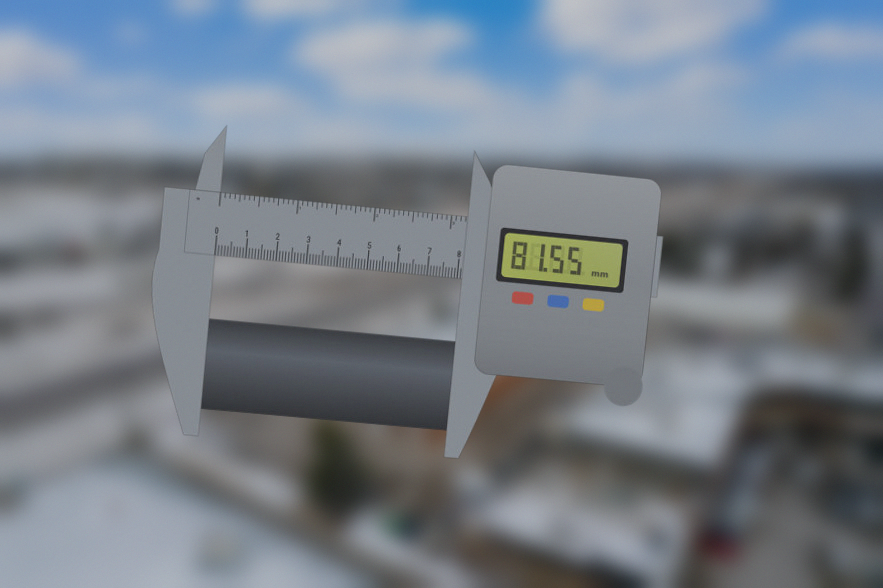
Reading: 81.55 mm
